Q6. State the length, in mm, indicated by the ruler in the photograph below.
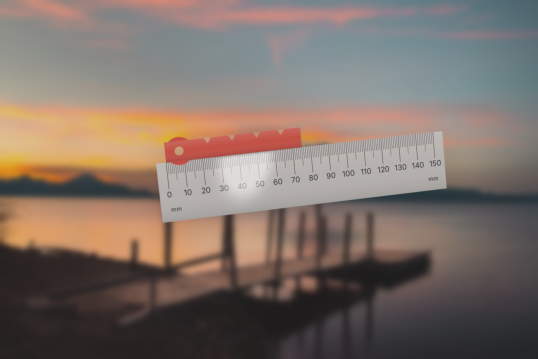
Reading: 75 mm
